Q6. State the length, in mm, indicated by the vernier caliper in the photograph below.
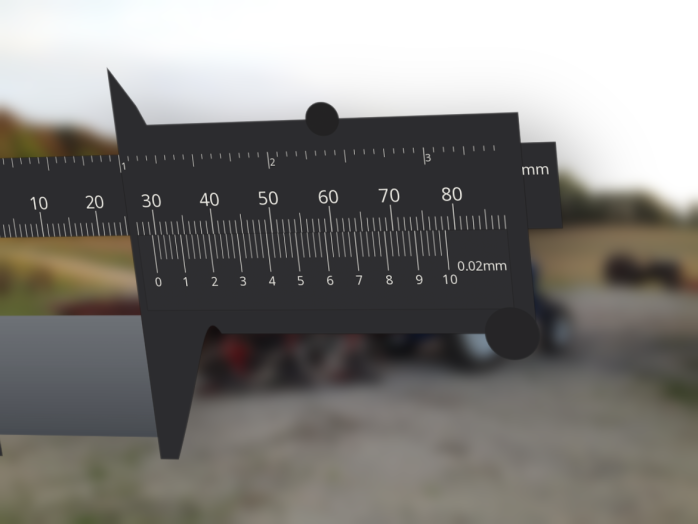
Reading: 29.4 mm
